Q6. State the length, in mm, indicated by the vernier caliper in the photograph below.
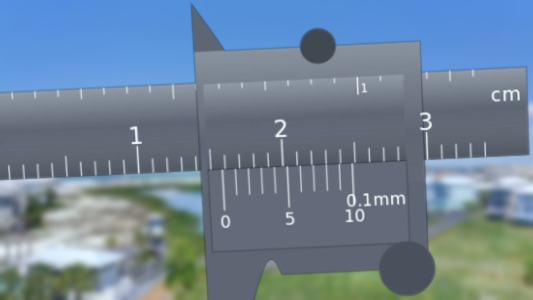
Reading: 15.8 mm
